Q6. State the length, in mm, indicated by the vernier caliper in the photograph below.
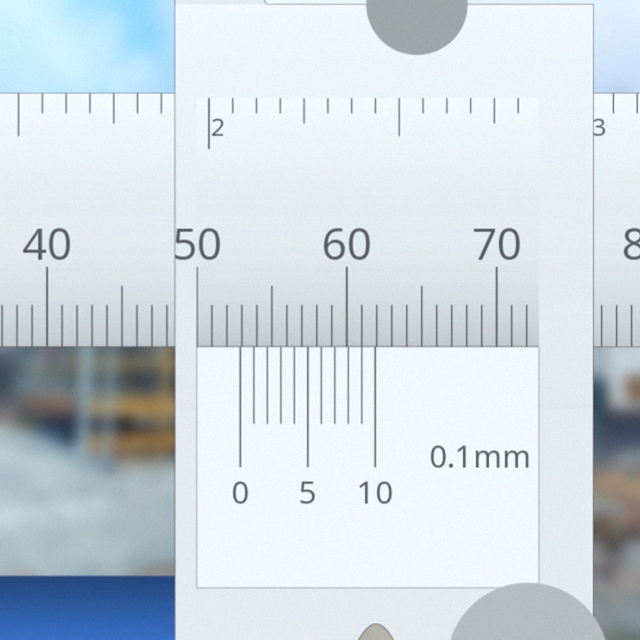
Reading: 52.9 mm
